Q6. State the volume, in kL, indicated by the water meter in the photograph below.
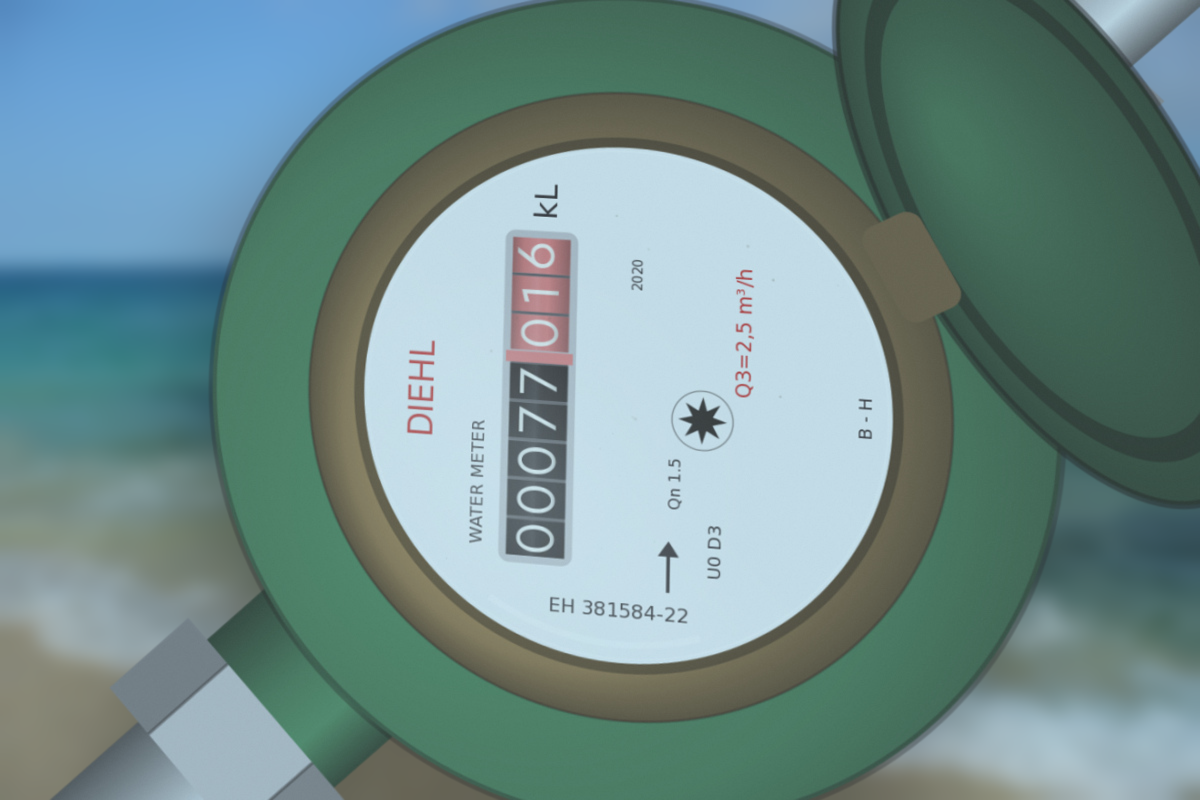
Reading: 77.016 kL
